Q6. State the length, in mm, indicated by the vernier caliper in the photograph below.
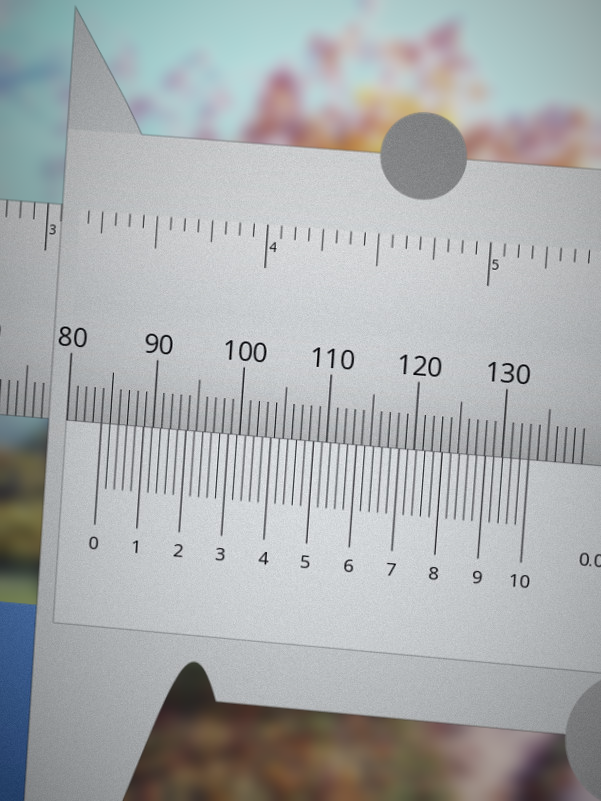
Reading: 84.0 mm
